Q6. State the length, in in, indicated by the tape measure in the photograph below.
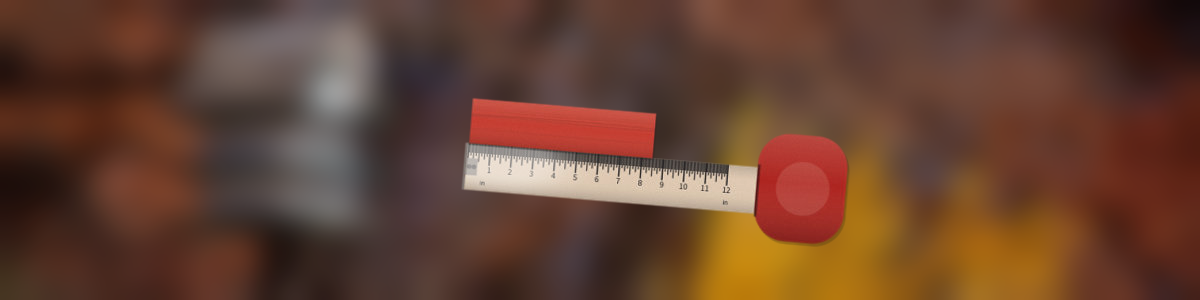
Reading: 8.5 in
